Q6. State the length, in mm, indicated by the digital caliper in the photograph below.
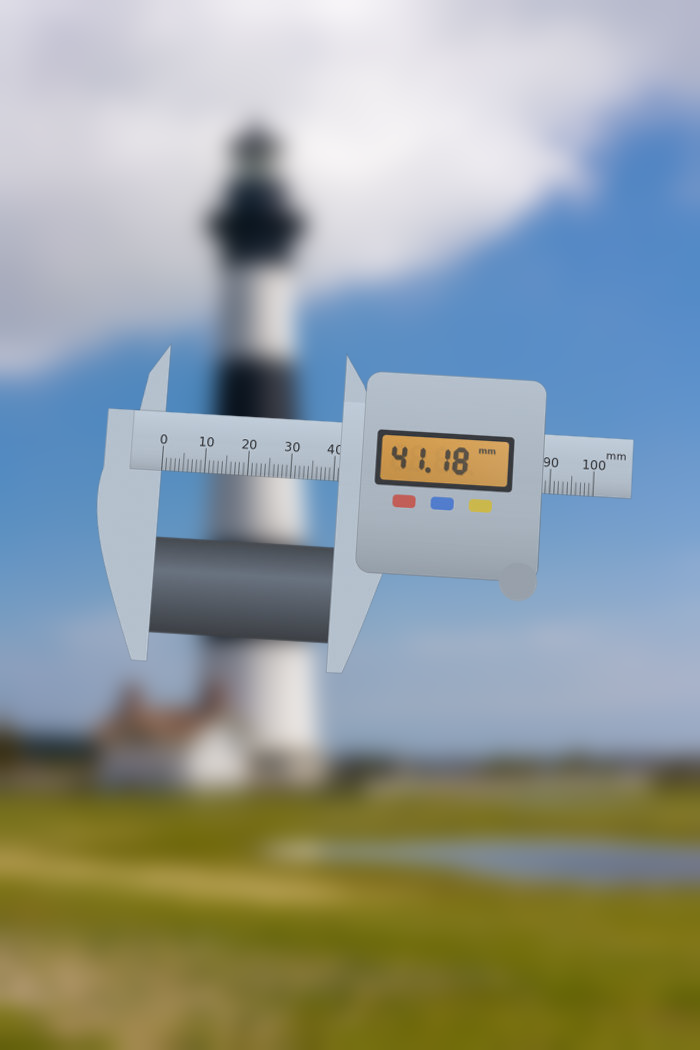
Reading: 41.18 mm
